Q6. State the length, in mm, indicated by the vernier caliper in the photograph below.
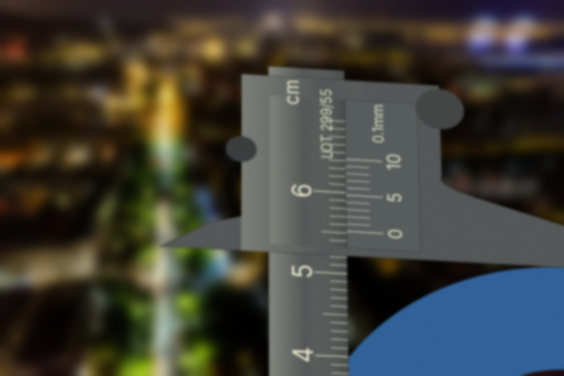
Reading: 55.2 mm
